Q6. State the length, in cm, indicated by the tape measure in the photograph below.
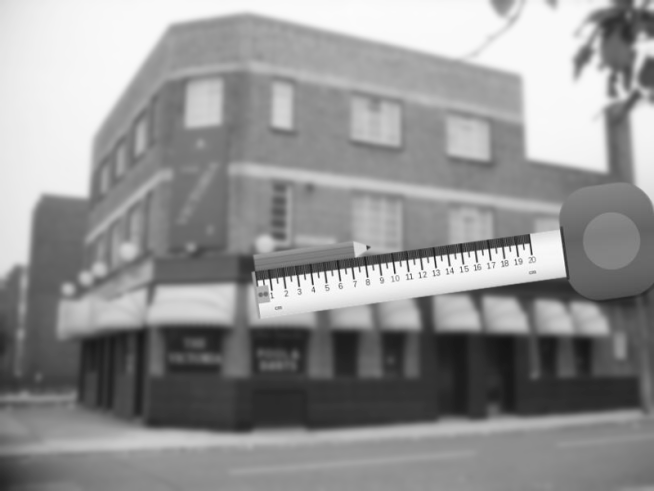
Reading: 8.5 cm
